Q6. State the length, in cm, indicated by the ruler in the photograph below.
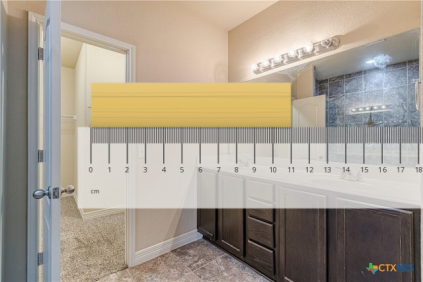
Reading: 11 cm
